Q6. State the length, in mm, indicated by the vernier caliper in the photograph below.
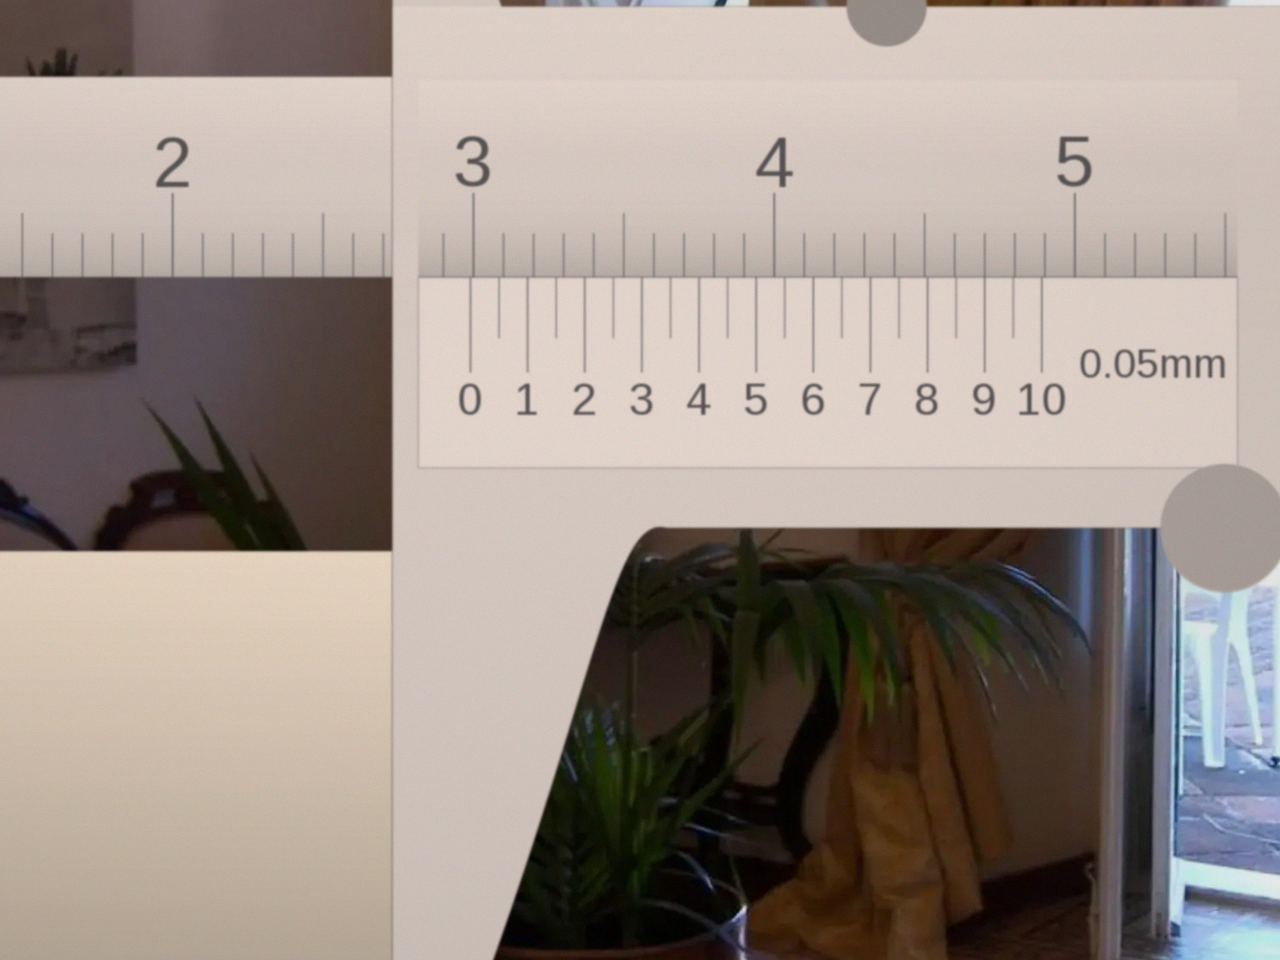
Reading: 29.9 mm
